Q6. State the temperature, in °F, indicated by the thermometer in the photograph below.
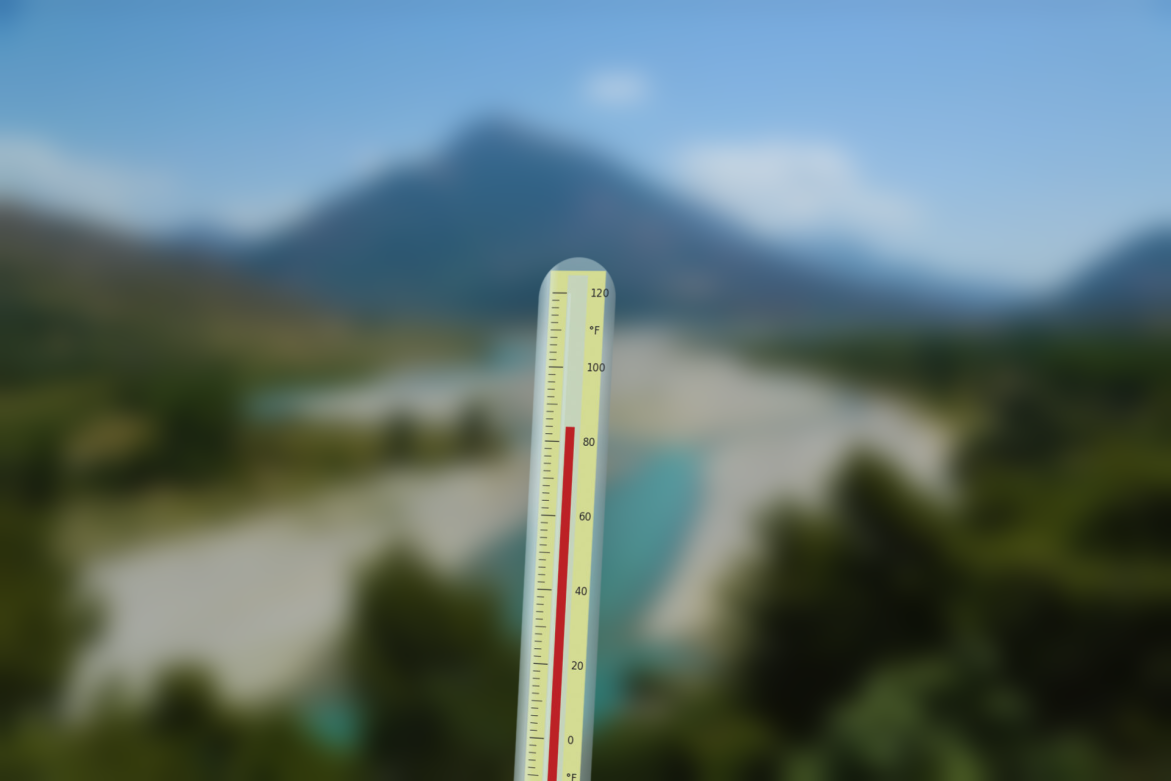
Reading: 84 °F
